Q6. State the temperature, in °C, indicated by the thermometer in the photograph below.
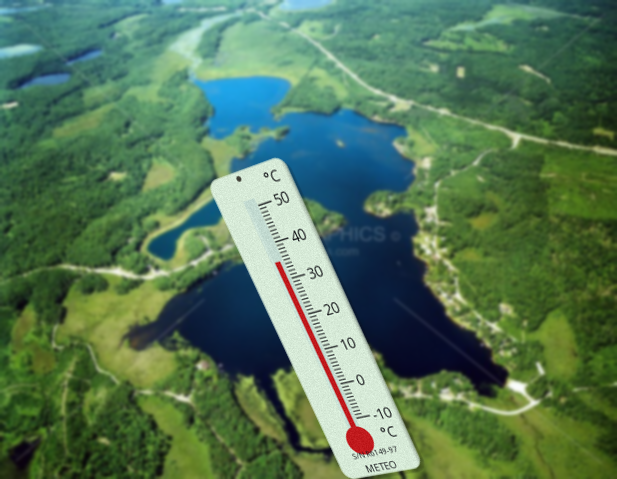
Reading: 35 °C
